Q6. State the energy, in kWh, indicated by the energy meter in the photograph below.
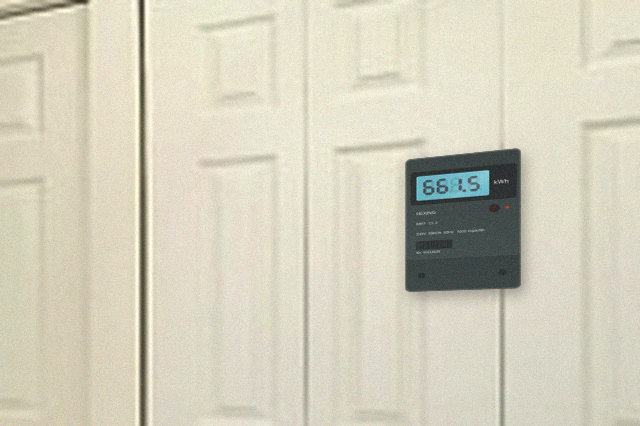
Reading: 661.5 kWh
